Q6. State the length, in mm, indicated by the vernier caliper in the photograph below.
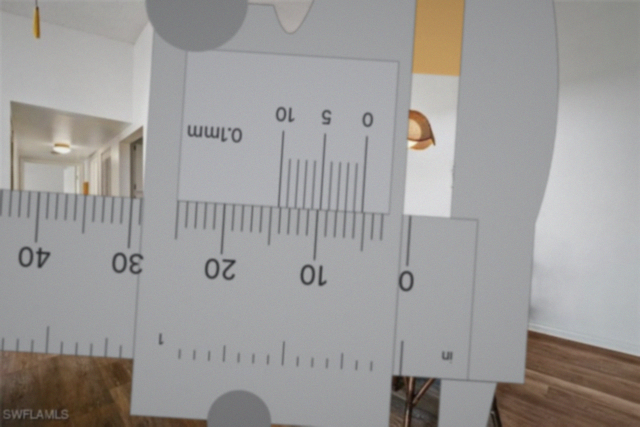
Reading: 5.2 mm
